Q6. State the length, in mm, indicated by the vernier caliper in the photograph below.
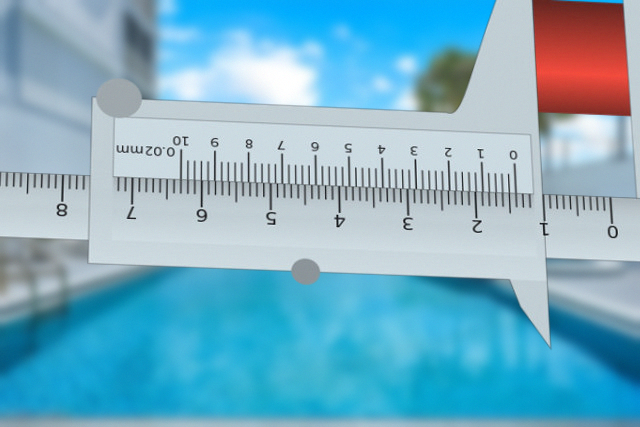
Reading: 14.0 mm
